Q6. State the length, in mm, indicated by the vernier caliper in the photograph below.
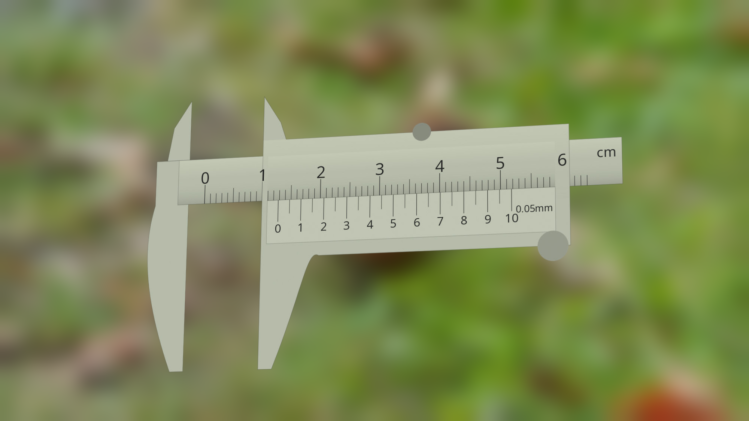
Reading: 12.8 mm
